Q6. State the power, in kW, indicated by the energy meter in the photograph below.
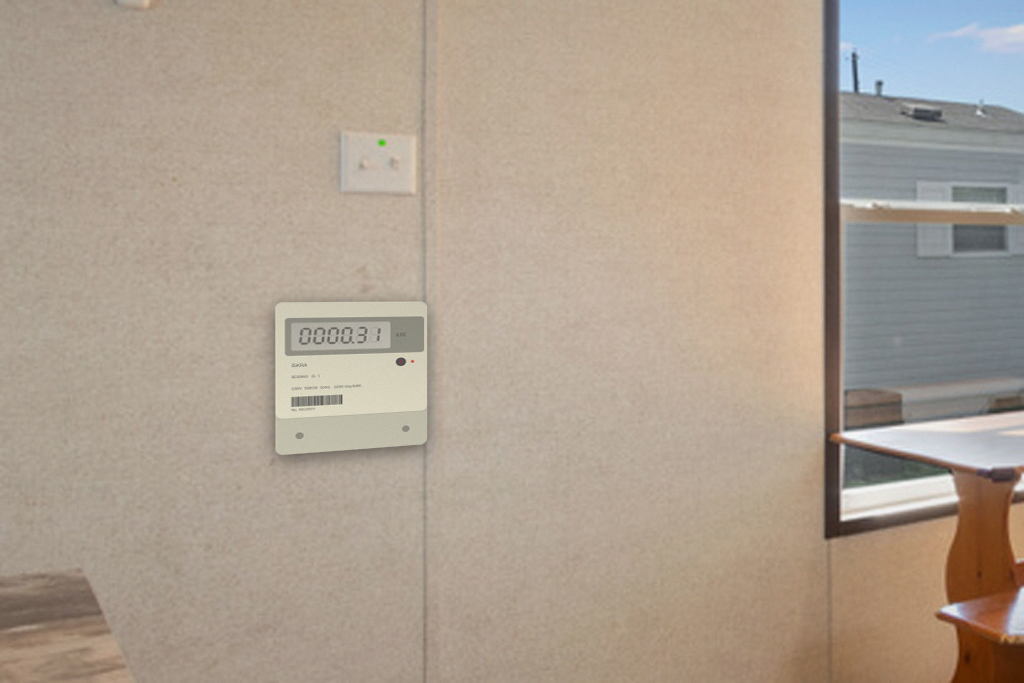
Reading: 0.31 kW
